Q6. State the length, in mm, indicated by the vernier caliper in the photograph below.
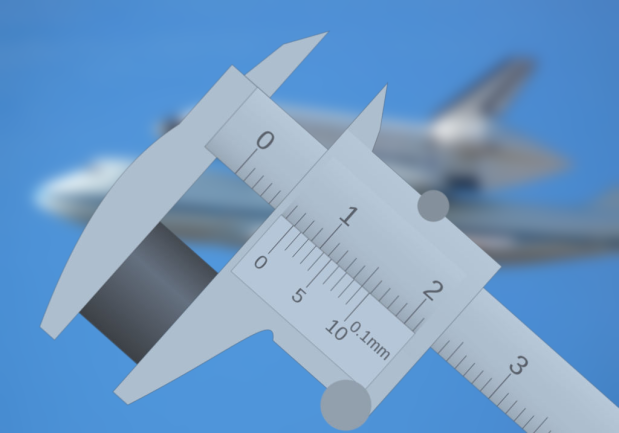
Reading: 6.9 mm
